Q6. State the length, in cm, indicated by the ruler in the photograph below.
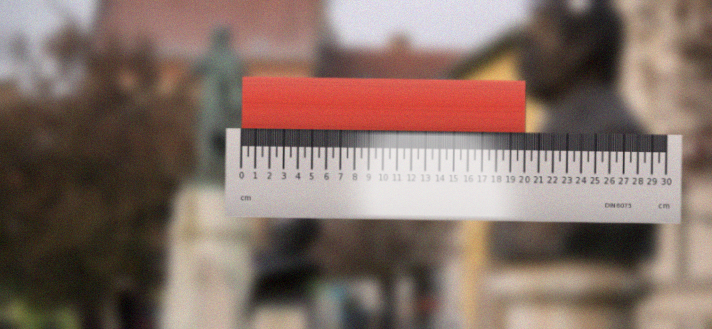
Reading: 20 cm
